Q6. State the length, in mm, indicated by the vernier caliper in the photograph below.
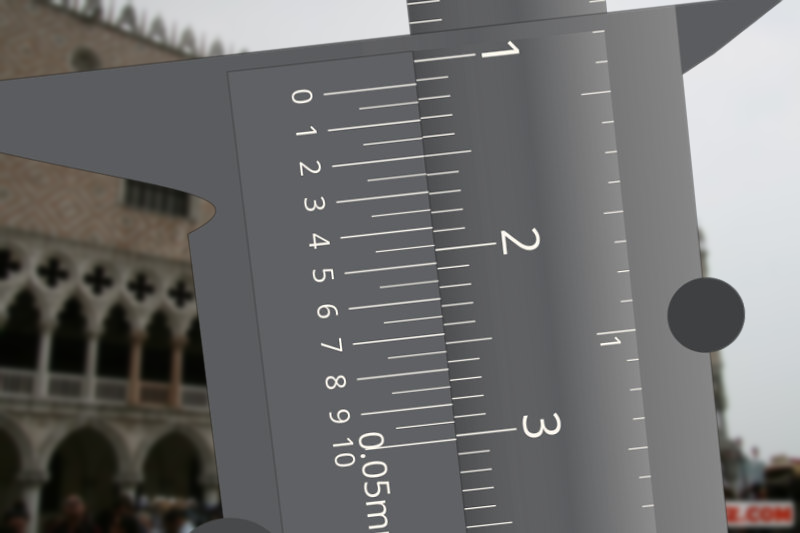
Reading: 11.2 mm
